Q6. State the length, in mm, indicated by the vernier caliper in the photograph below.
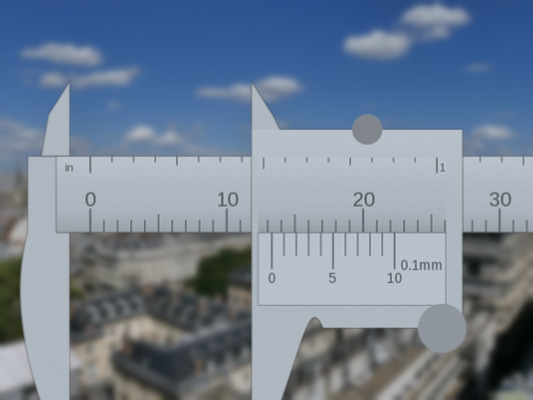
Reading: 13.3 mm
